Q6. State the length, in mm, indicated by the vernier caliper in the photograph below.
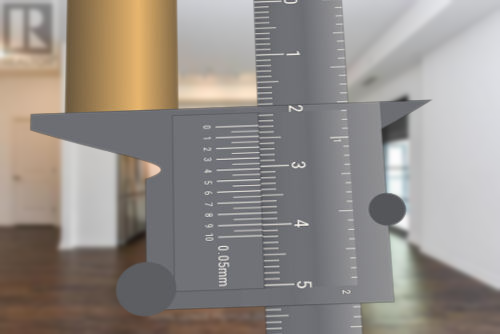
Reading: 22.8 mm
